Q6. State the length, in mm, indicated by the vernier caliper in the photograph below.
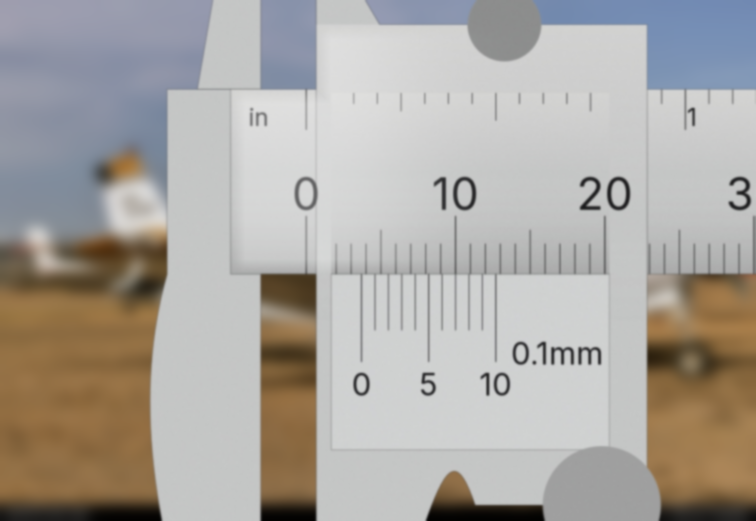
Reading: 3.7 mm
